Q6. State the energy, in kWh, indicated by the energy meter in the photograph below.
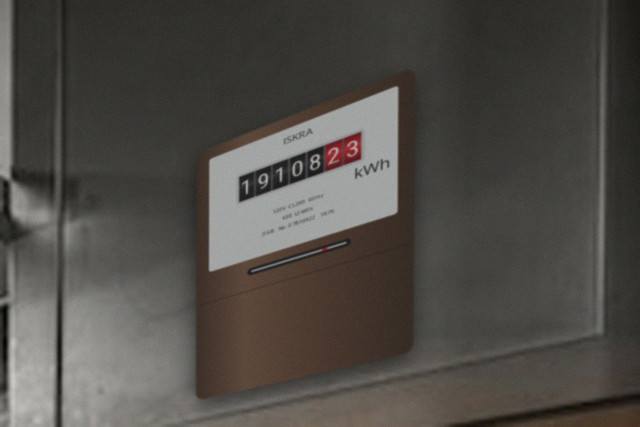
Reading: 19108.23 kWh
